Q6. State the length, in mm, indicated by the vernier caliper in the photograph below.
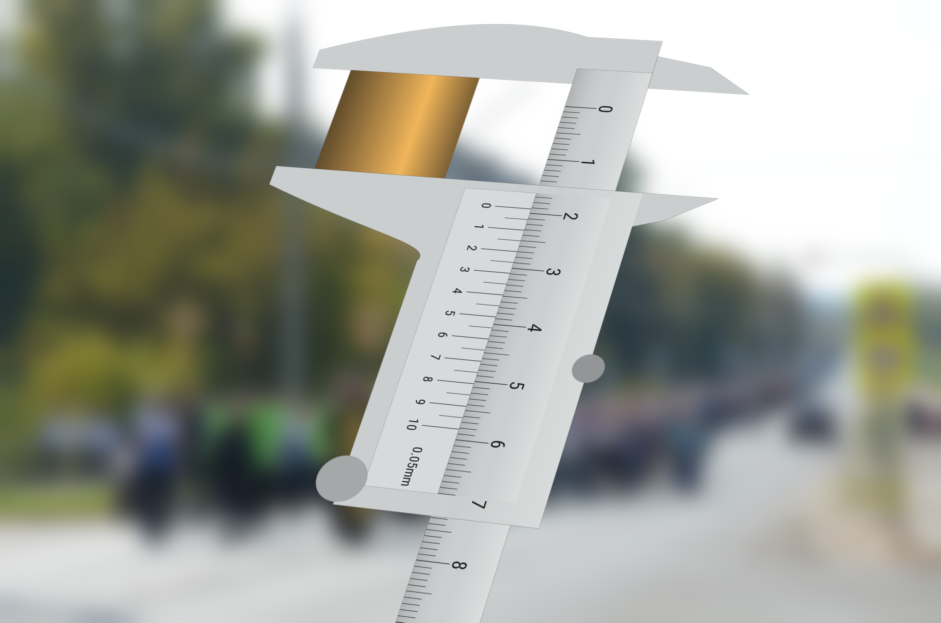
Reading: 19.2 mm
